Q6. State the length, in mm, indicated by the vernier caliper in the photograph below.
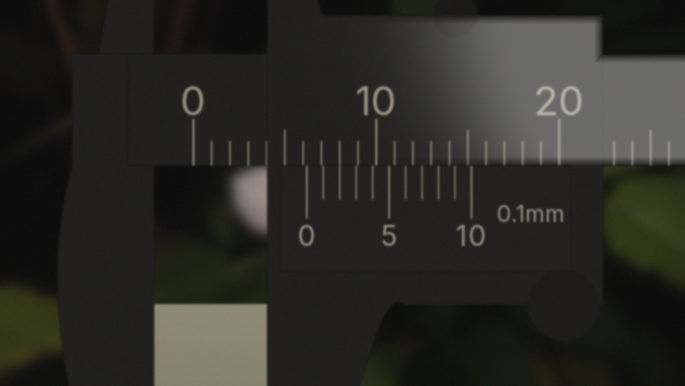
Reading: 6.2 mm
